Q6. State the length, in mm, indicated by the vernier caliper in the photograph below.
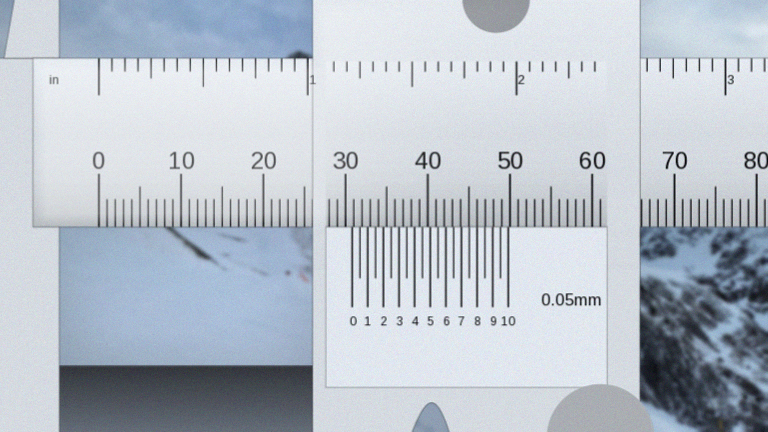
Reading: 30.8 mm
